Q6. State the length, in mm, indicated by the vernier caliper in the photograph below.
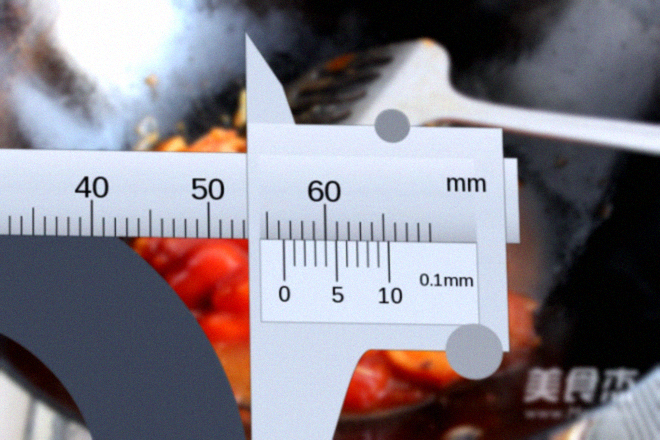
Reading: 56.4 mm
